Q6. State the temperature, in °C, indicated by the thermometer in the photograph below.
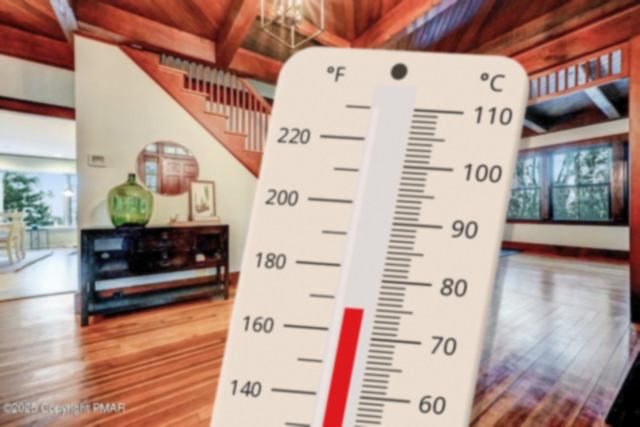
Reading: 75 °C
